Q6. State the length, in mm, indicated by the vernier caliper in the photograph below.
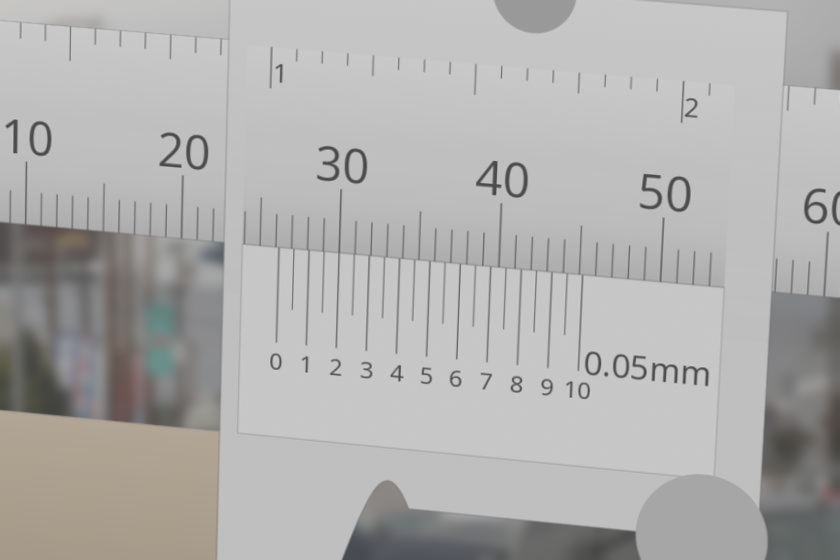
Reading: 26.2 mm
